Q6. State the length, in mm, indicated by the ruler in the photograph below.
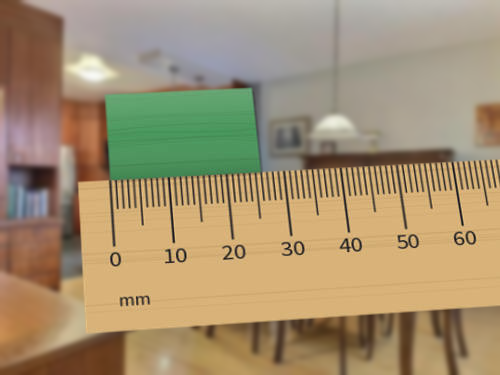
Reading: 26 mm
